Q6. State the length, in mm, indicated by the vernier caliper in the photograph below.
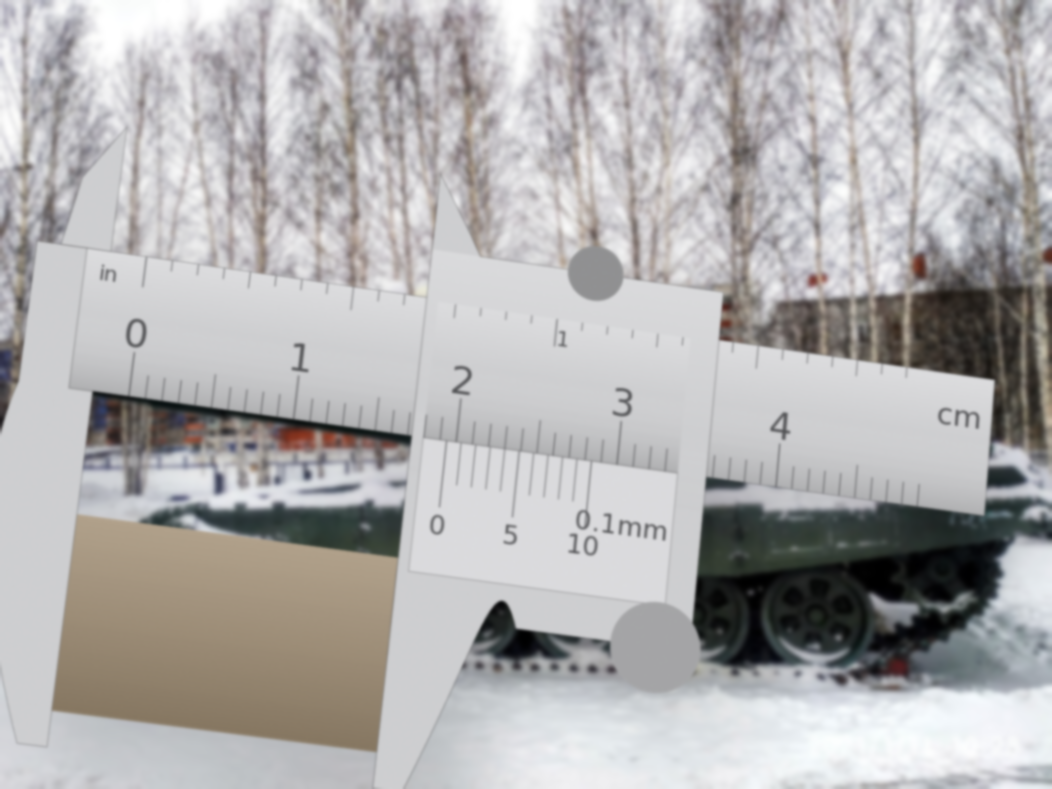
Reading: 19.4 mm
